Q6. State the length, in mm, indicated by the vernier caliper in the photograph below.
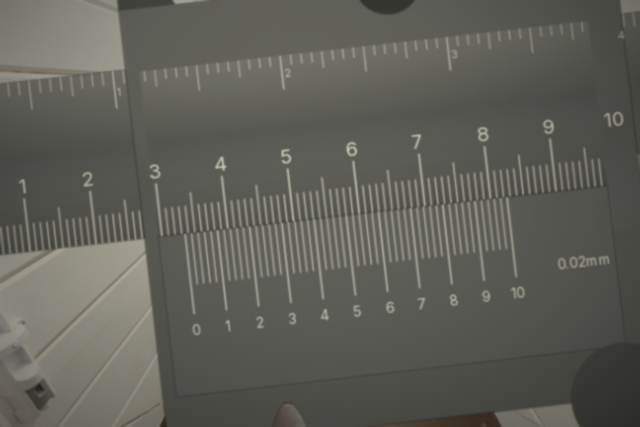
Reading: 33.5 mm
